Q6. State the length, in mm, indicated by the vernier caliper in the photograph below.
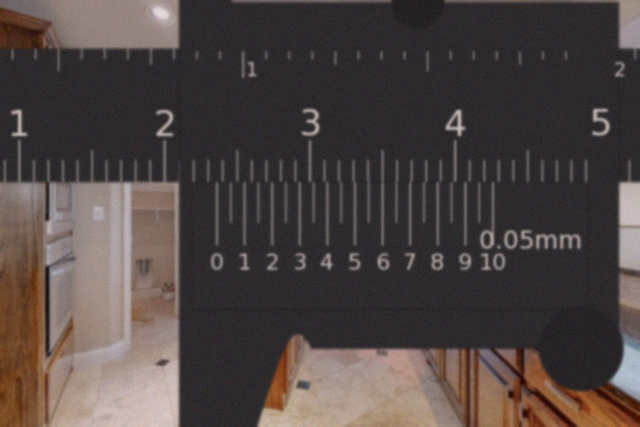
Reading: 23.6 mm
